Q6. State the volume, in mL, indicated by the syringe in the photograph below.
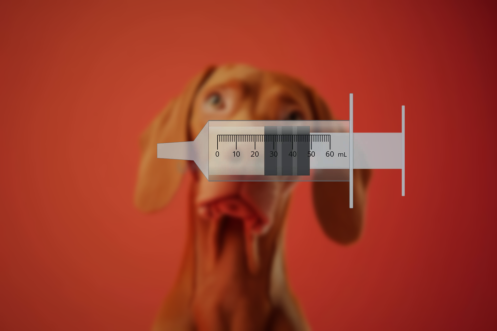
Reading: 25 mL
